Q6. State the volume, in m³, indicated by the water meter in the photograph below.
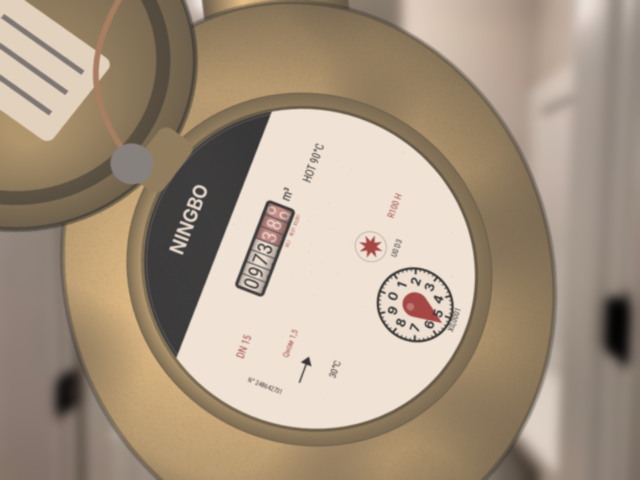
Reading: 973.3885 m³
